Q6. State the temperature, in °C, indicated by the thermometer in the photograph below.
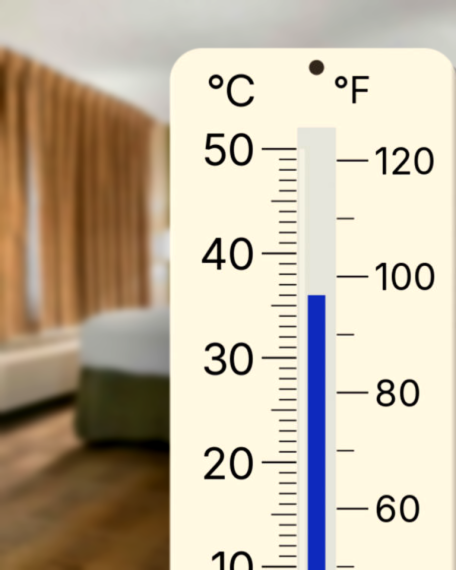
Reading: 36 °C
